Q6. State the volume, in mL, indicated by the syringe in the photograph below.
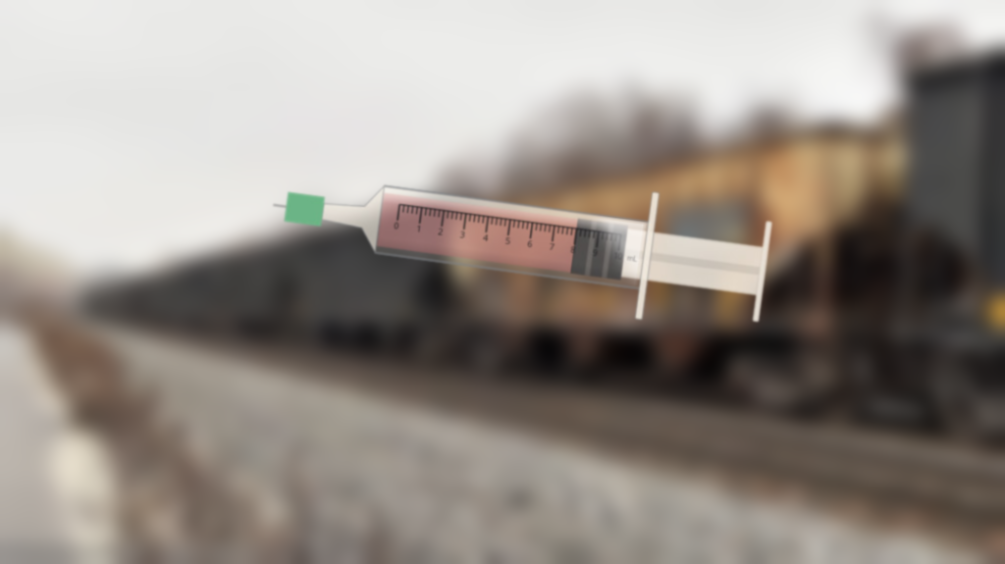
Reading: 8 mL
